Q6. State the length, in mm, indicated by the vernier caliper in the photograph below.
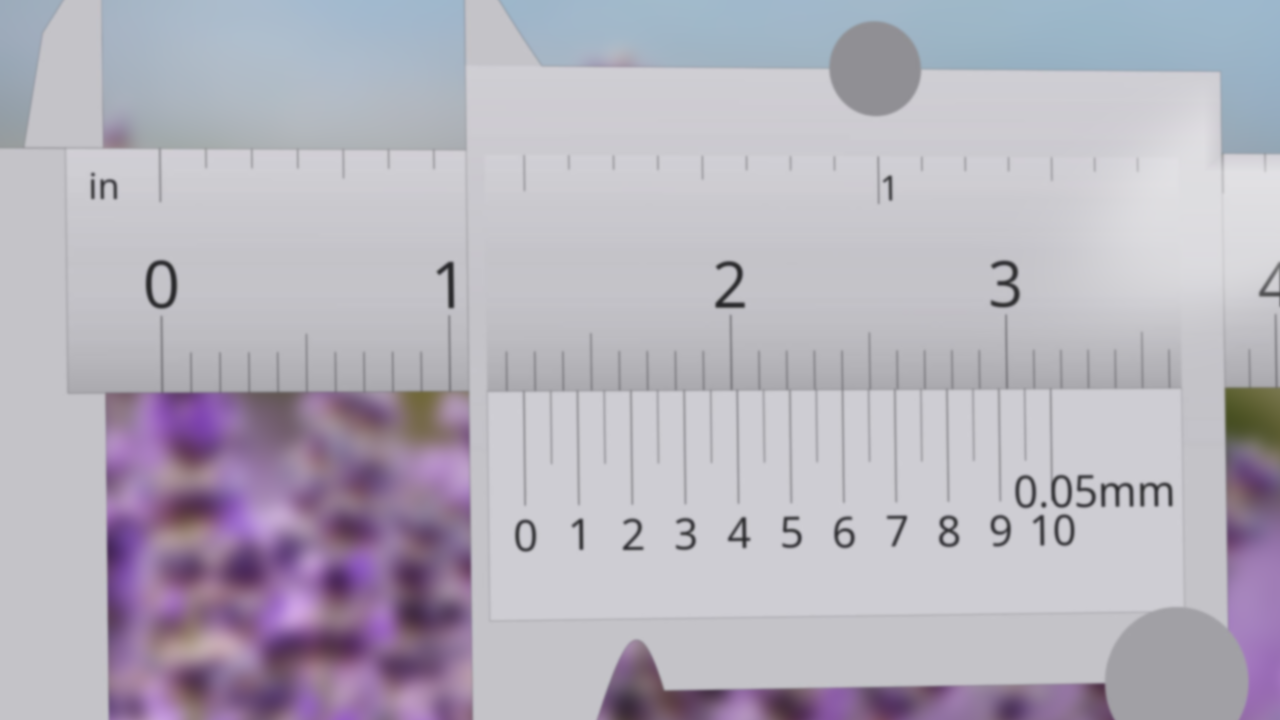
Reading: 12.6 mm
